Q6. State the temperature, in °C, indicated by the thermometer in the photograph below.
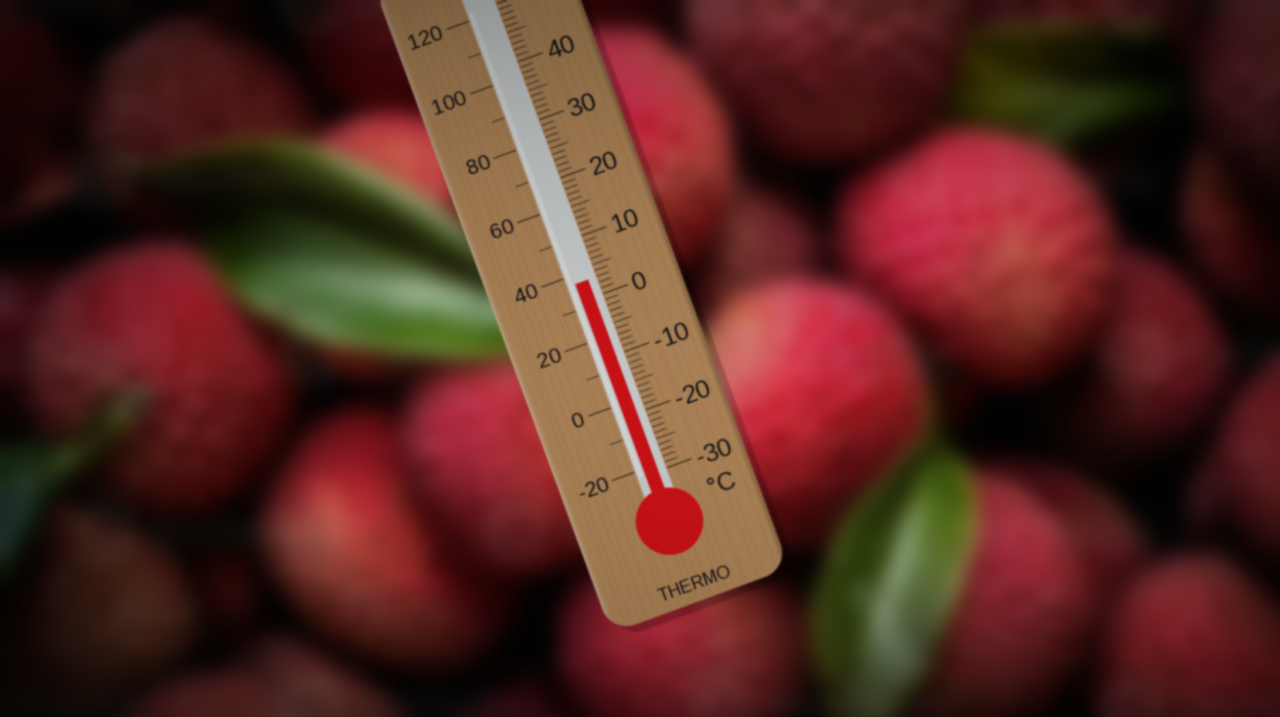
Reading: 3 °C
